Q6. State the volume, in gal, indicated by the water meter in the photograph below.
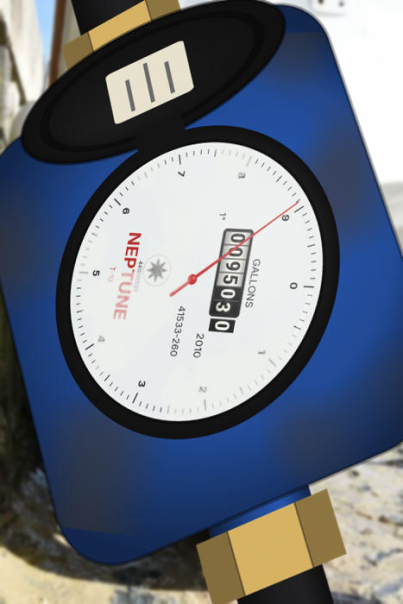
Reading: 95028.9 gal
